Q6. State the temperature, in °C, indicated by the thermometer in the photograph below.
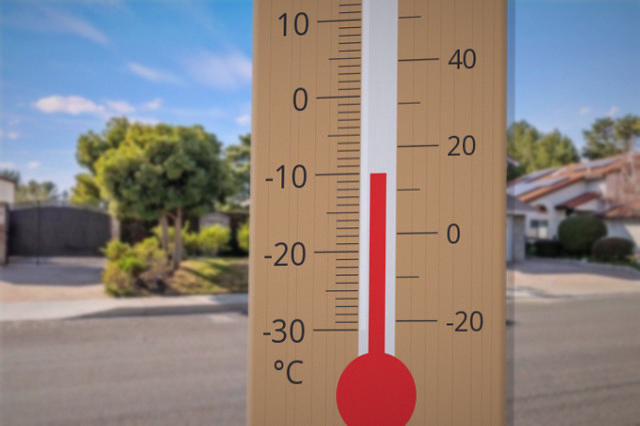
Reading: -10 °C
